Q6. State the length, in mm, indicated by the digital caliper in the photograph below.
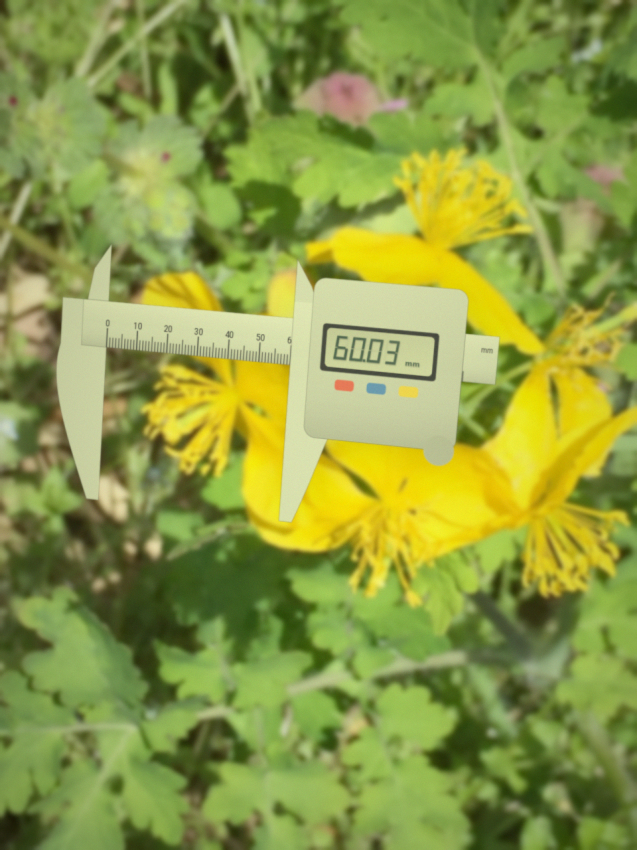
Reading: 60.03 mm
